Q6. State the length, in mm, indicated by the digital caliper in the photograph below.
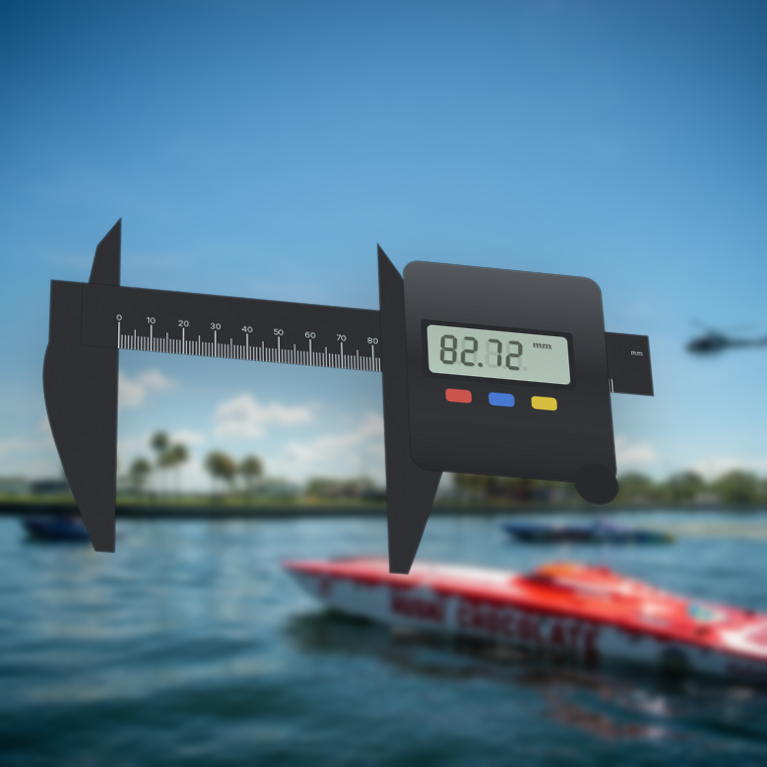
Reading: 82.72 mm
